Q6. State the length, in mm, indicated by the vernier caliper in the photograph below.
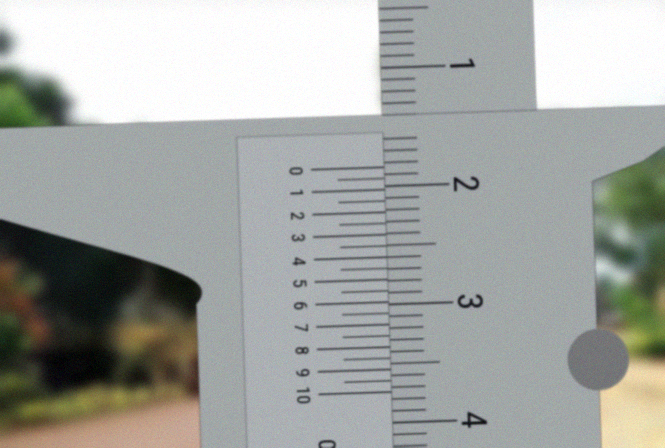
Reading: 18.4 mm
